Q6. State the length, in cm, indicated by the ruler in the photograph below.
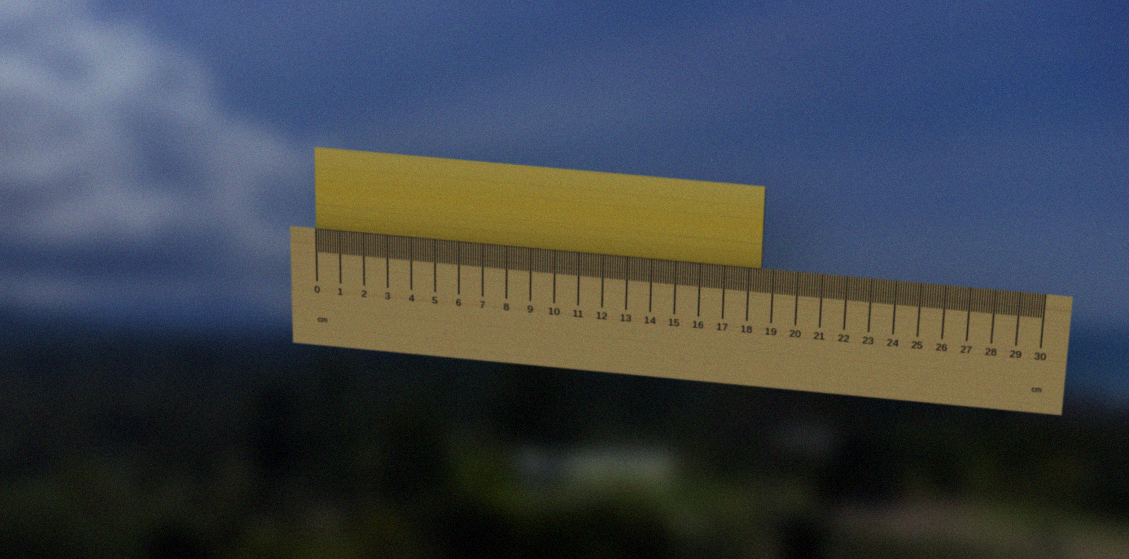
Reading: 18.5 cm
